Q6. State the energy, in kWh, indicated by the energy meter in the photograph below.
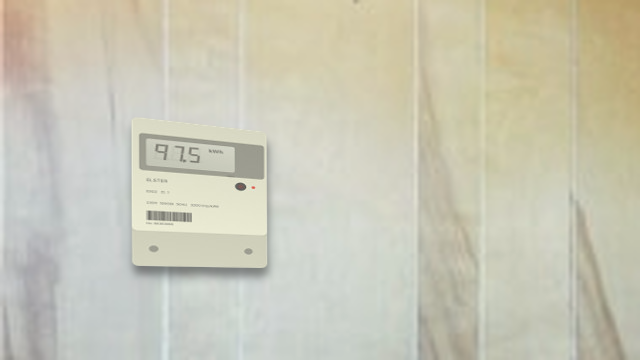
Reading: 97.5 kWh
